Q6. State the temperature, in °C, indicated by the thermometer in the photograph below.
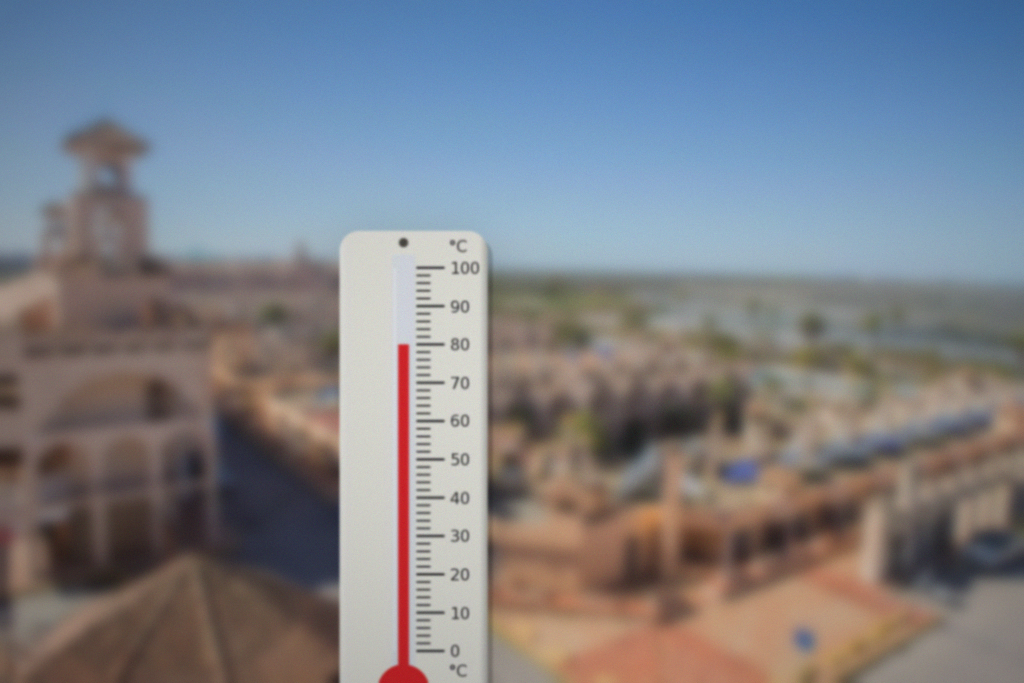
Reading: 80 °C
